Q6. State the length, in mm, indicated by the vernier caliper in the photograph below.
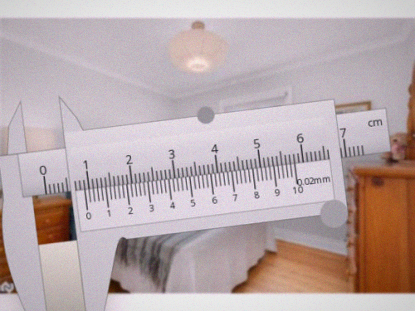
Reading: 9.0 mm
